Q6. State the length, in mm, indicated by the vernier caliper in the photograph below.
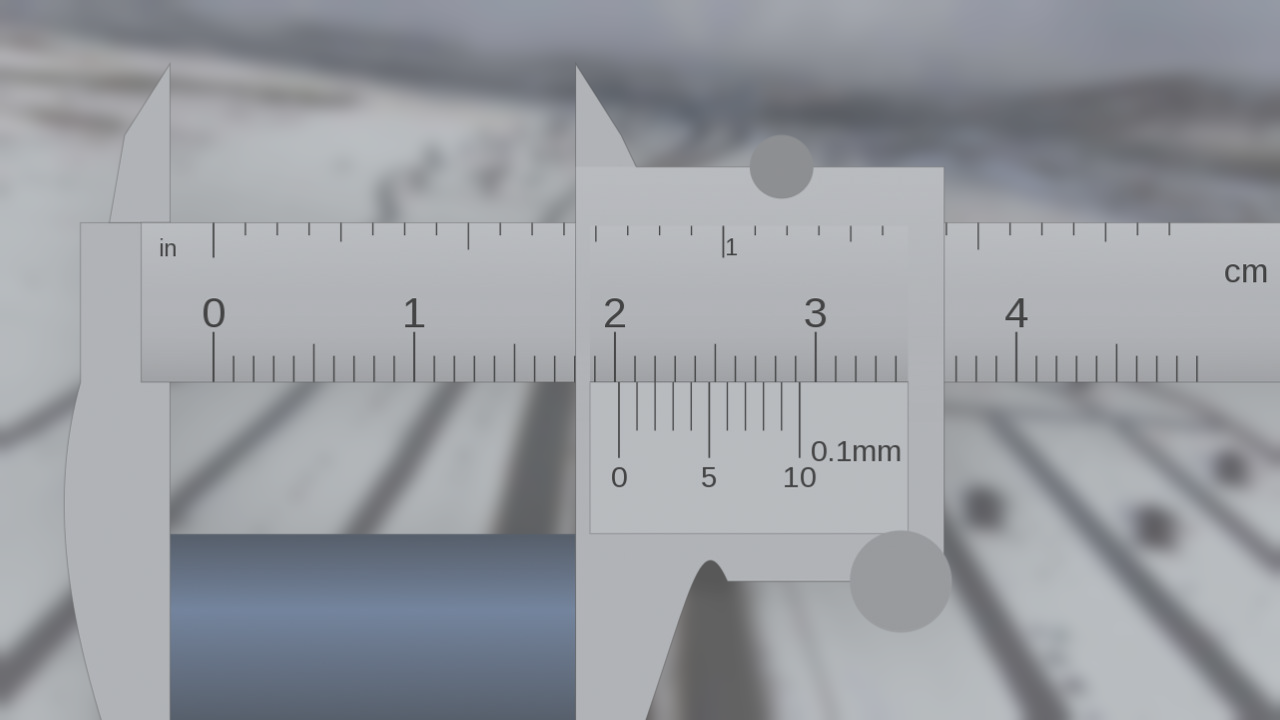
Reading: 20.2 mm
